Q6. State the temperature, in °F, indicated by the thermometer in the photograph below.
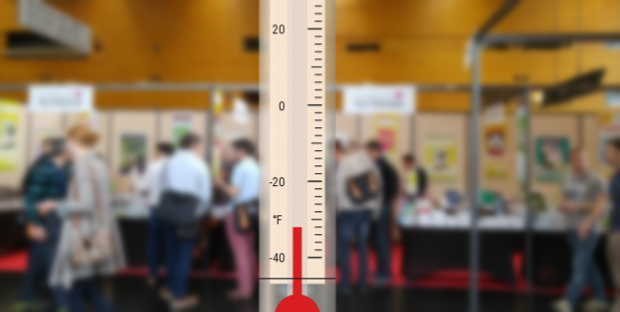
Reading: -32 °F
